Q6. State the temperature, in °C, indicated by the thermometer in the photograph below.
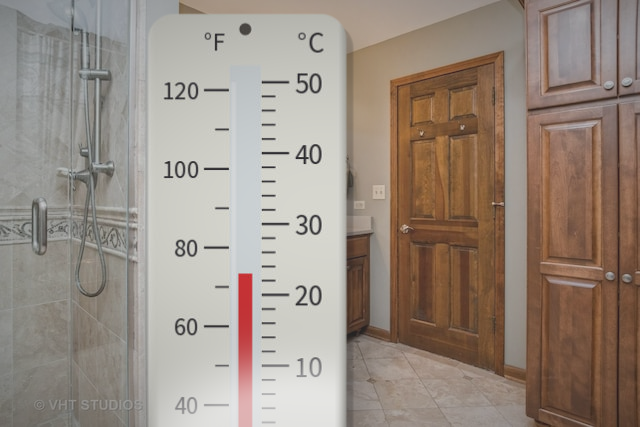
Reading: 23 °C
